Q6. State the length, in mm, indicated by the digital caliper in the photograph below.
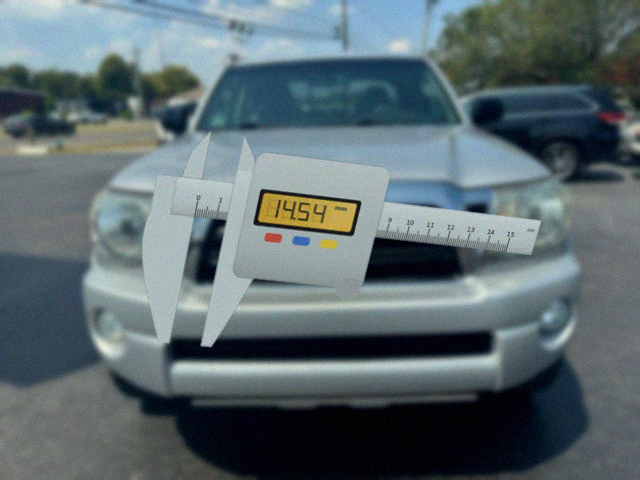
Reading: 14.54 mm
